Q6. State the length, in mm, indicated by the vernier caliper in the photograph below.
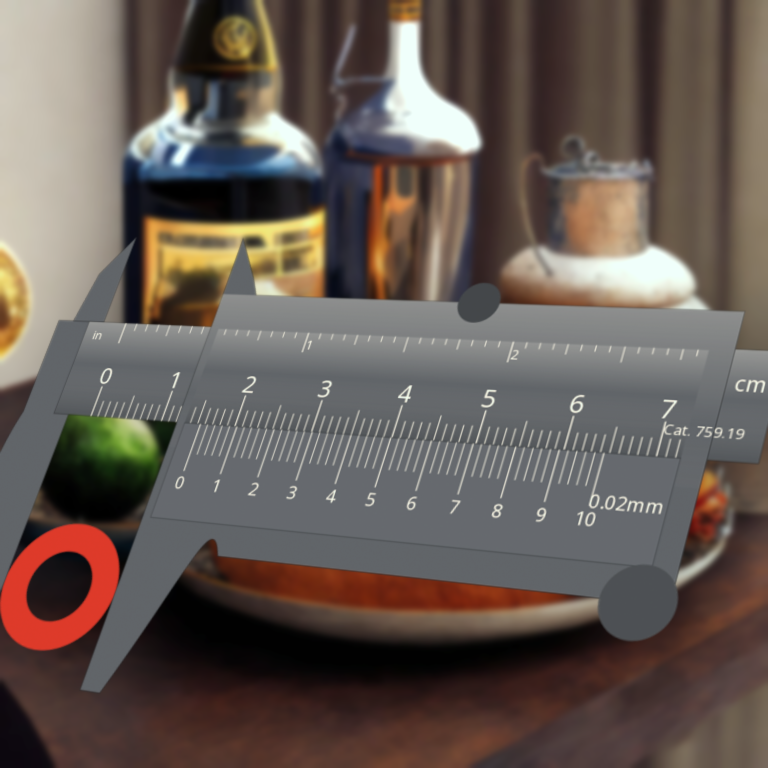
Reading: 15.4 mm
